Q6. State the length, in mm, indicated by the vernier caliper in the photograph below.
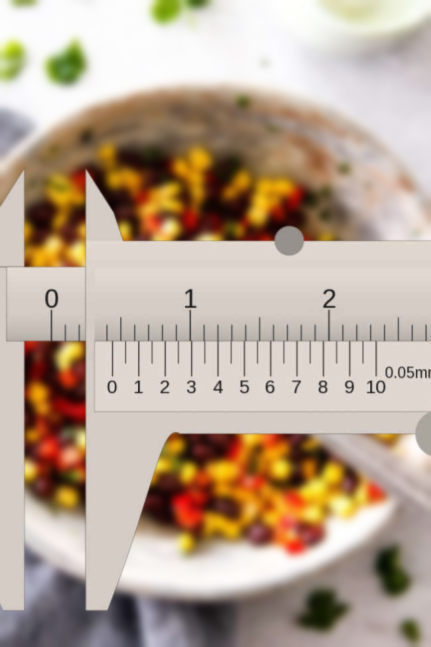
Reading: 4.4 mm
